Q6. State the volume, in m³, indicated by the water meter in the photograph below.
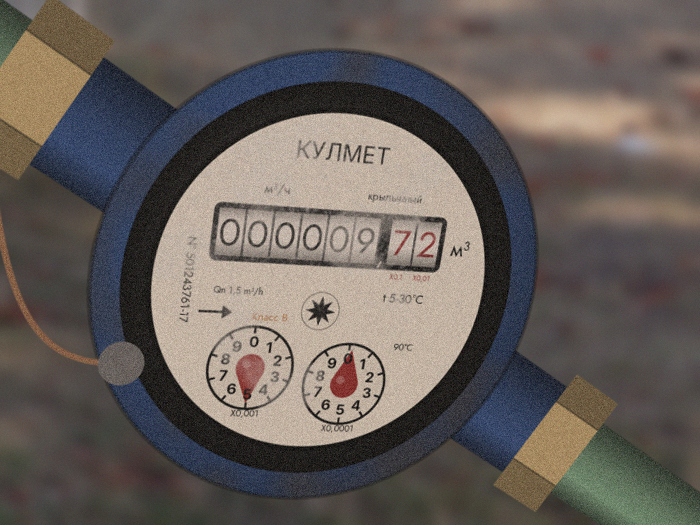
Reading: 9.7250 m³
